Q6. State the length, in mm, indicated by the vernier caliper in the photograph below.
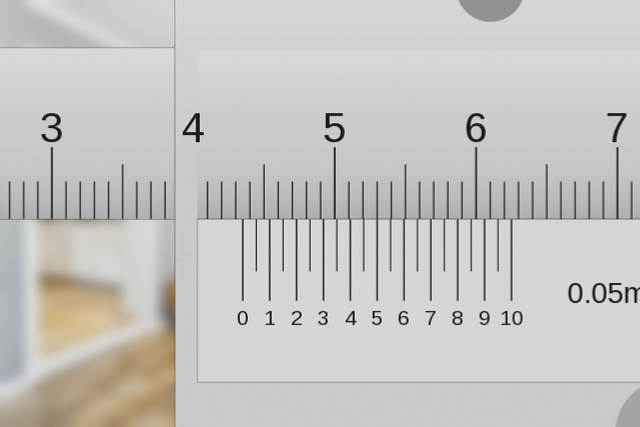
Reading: 43.5 mm
